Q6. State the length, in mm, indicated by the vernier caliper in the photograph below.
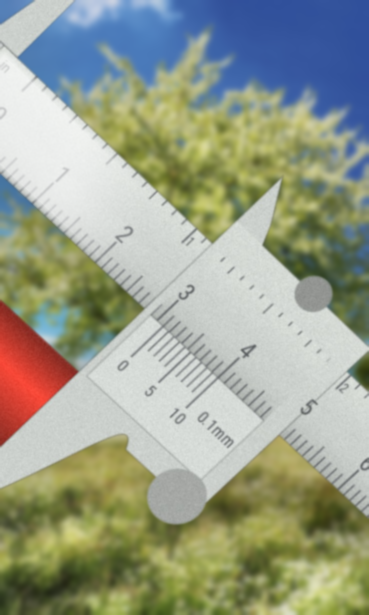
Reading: 31.0 mm
